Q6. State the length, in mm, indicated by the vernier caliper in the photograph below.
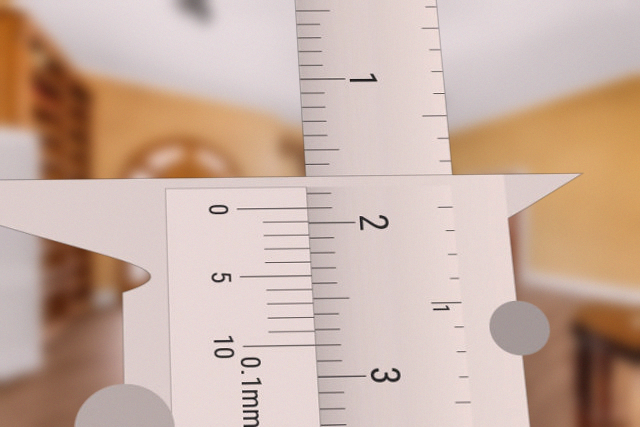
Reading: 19.0 mm
